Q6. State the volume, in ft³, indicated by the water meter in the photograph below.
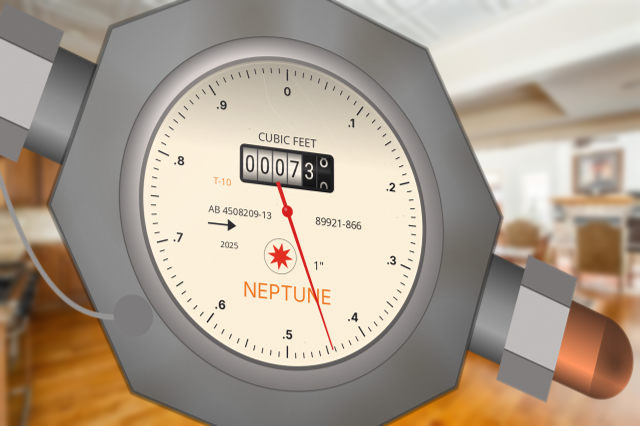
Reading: 738.44 ft³
